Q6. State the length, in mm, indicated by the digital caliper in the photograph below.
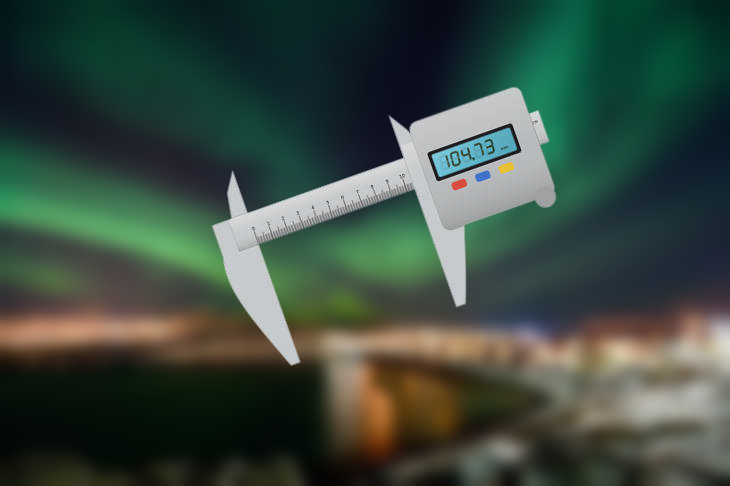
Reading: 104.73 mm
